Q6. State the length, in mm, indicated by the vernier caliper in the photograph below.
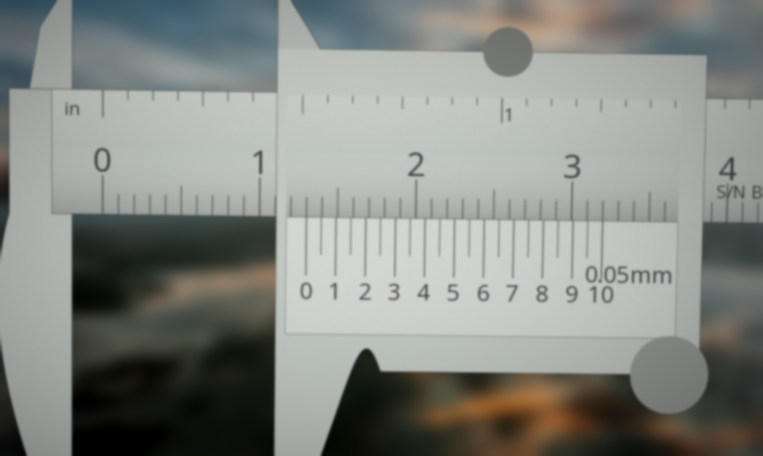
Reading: 13.0 mm
